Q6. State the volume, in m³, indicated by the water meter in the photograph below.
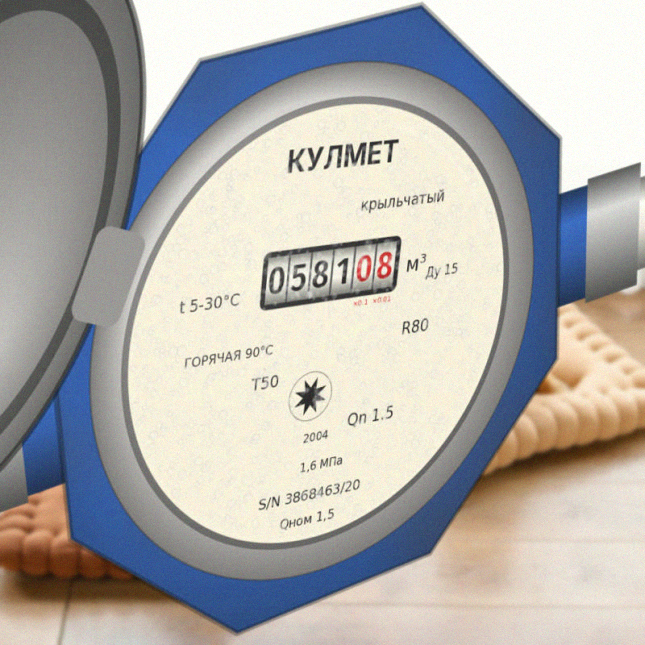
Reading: 581.08 m³
